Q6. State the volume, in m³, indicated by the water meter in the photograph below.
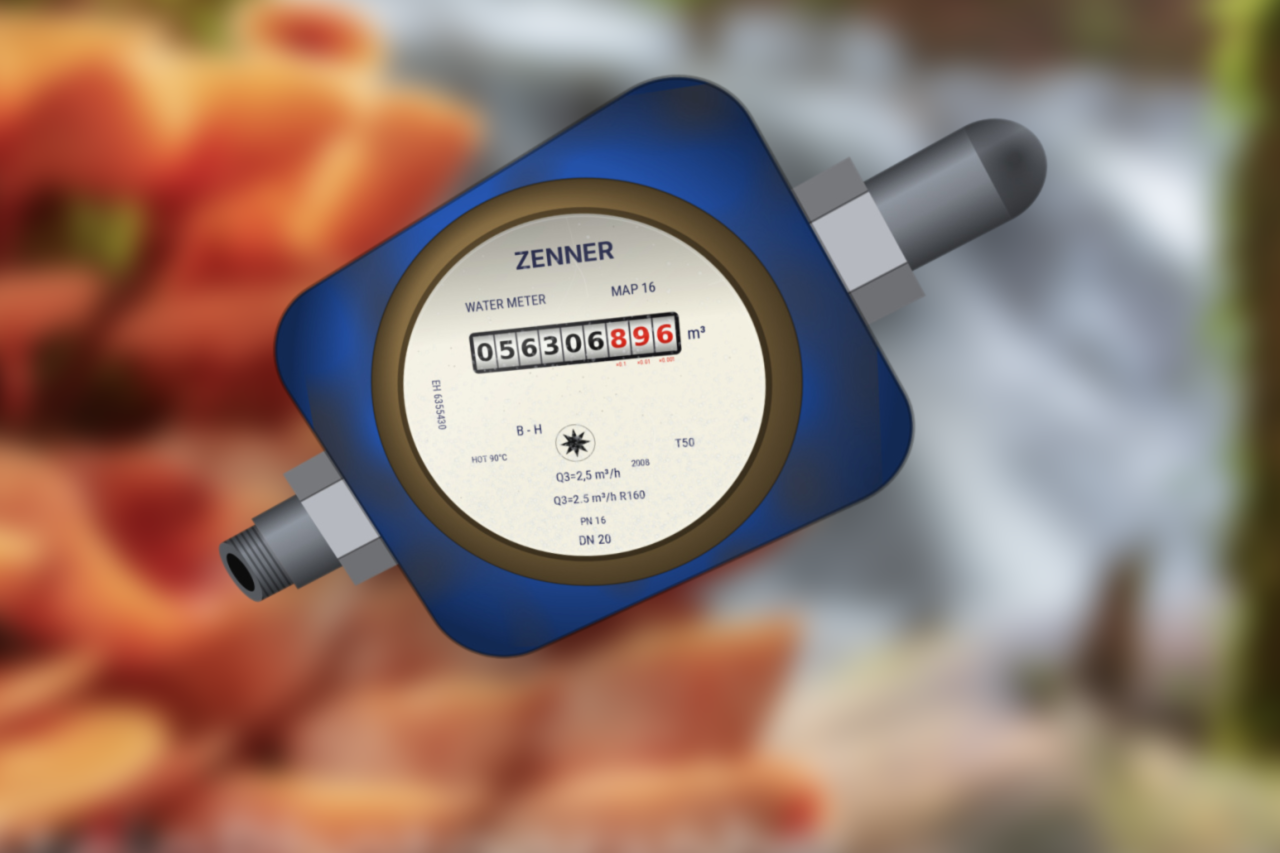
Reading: 56306.896 m³
